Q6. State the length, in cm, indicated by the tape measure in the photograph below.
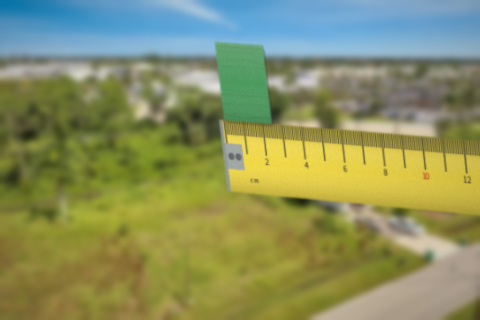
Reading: 2.5 cm
